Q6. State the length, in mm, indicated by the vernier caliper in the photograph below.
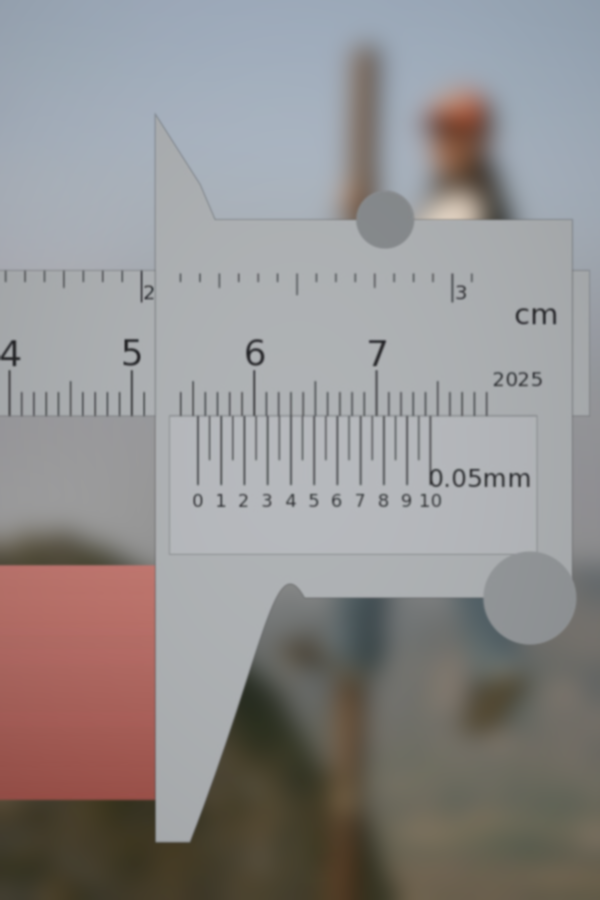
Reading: 55.4 mm
